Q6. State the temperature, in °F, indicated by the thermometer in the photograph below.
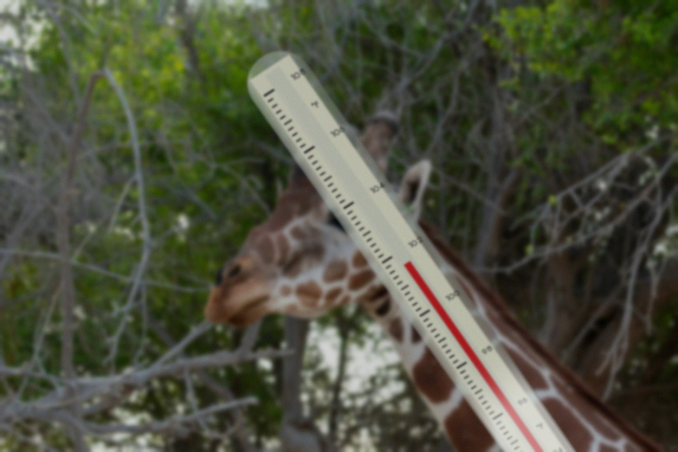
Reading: 101.6 °F
